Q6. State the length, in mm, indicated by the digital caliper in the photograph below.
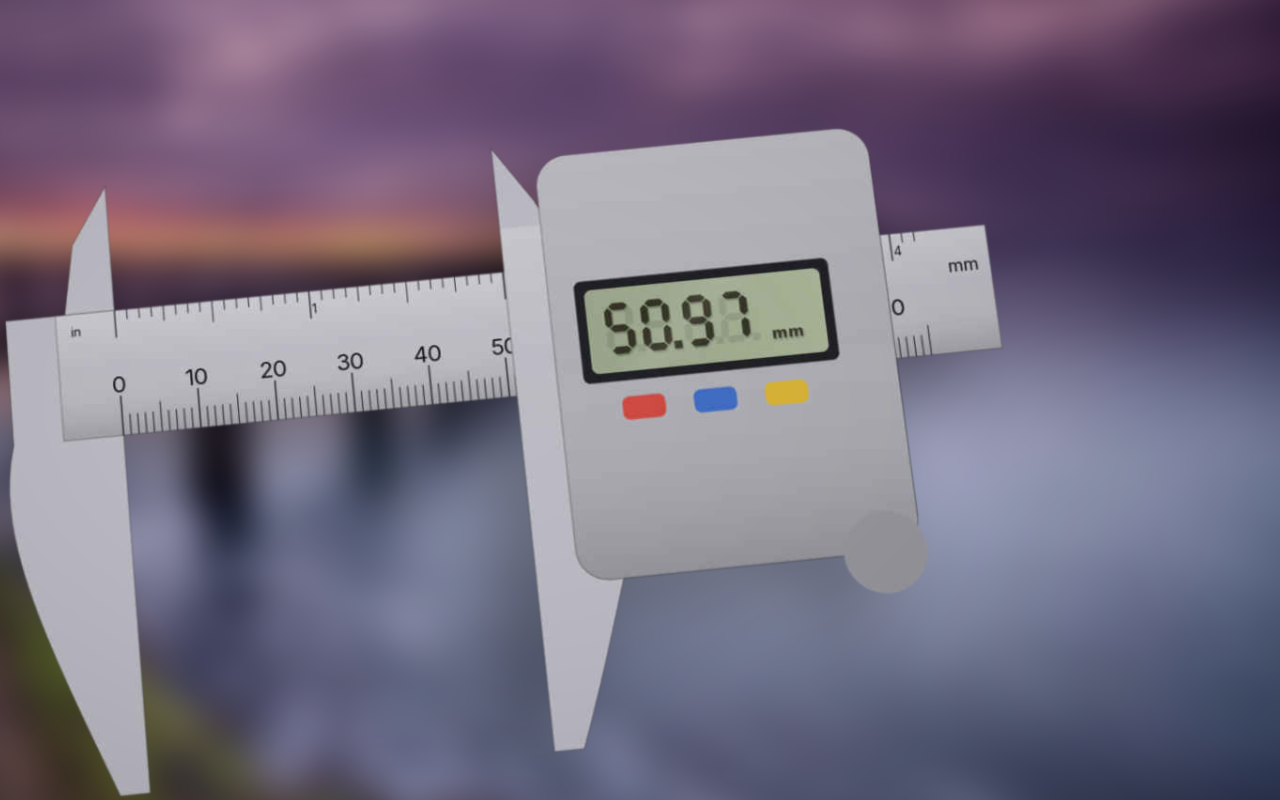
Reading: 50.97 mm
